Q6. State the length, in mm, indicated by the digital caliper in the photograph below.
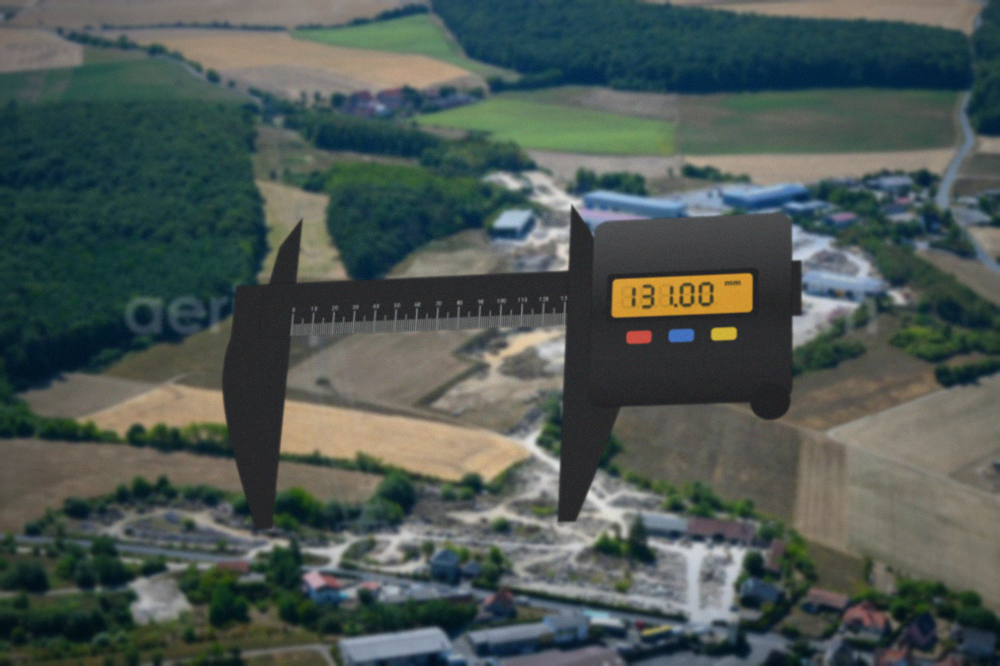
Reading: 131.00 mm
